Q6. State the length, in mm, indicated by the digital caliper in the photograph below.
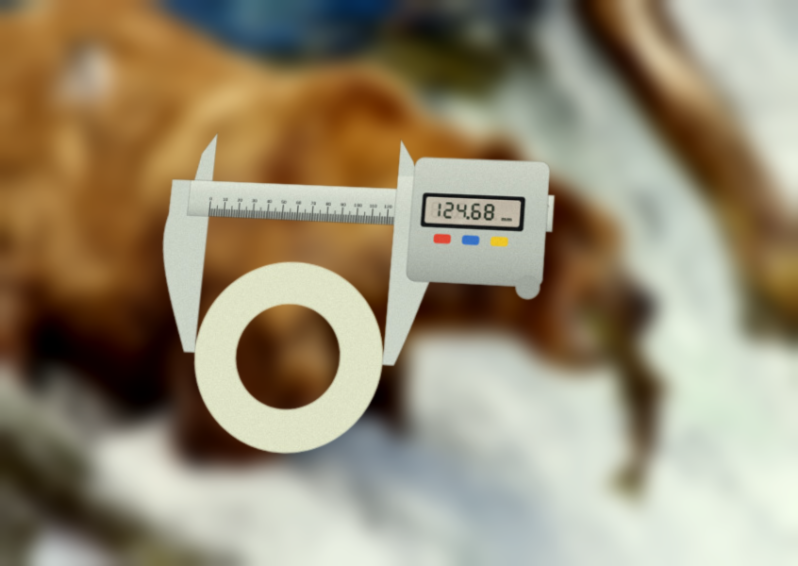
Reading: 124.68 mm
